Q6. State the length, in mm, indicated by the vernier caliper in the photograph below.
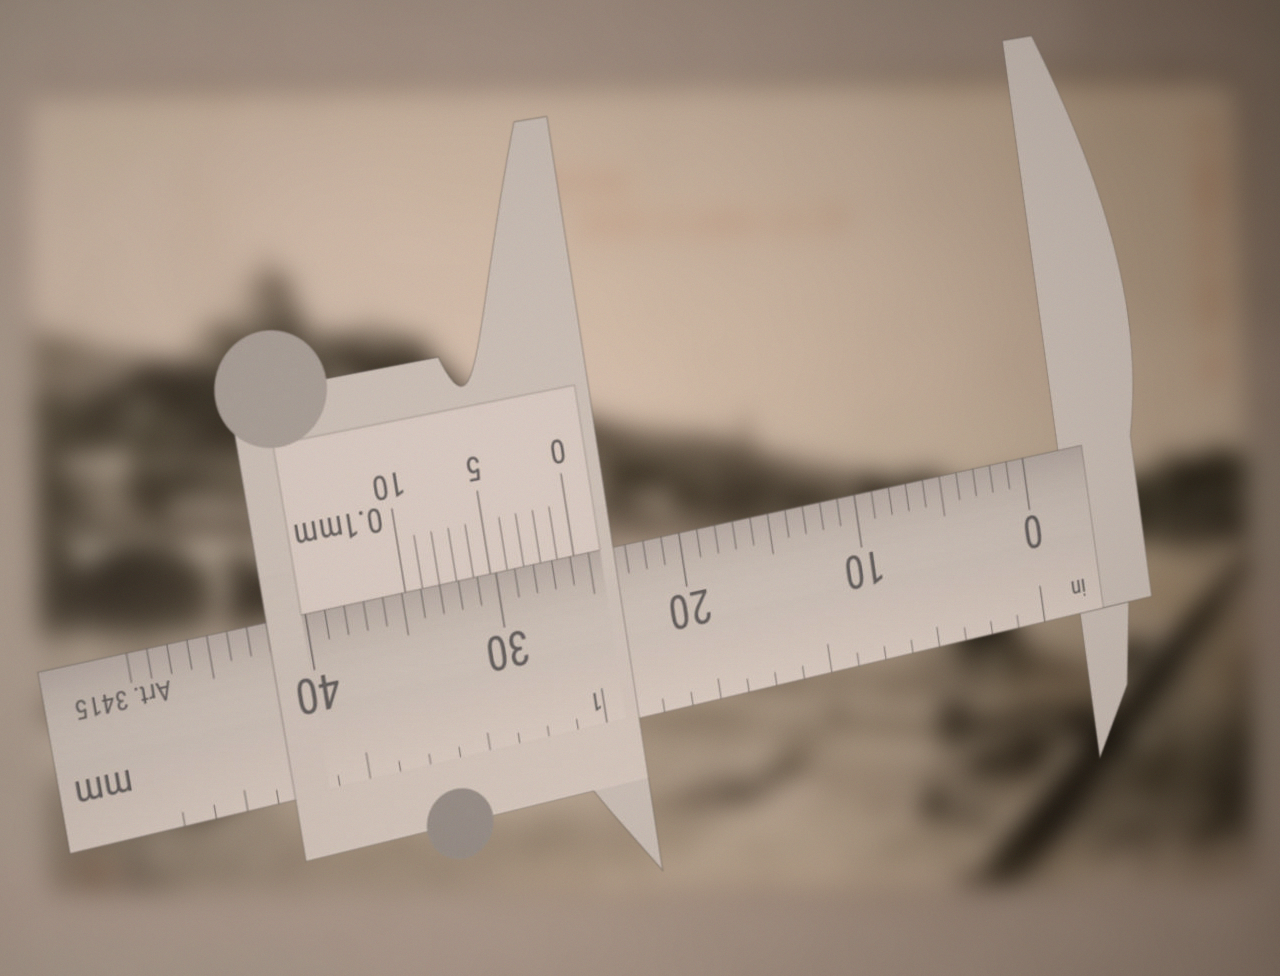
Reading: 25.8 mm
